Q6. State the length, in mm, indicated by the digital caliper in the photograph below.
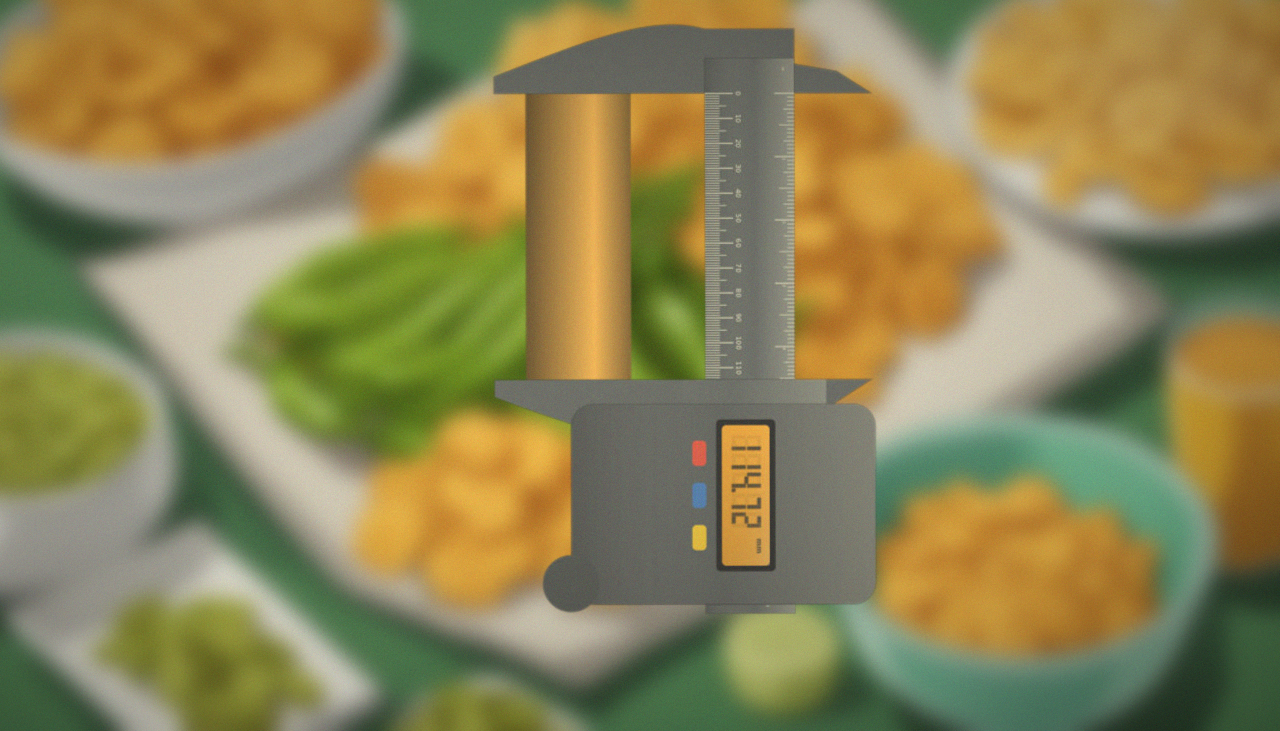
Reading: 114.72 mm
